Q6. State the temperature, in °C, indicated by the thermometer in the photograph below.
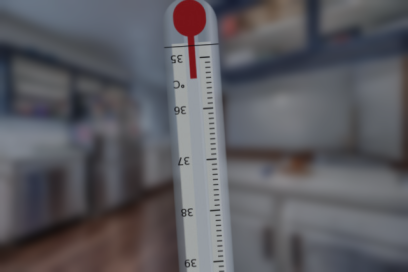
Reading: 35.4 °C
